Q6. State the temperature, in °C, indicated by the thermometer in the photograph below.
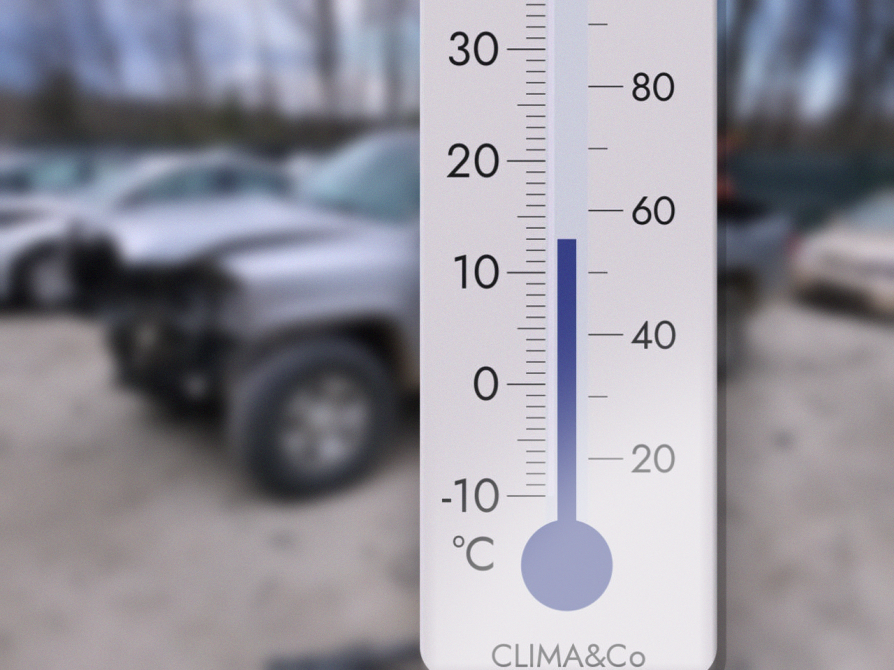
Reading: 13 °C
